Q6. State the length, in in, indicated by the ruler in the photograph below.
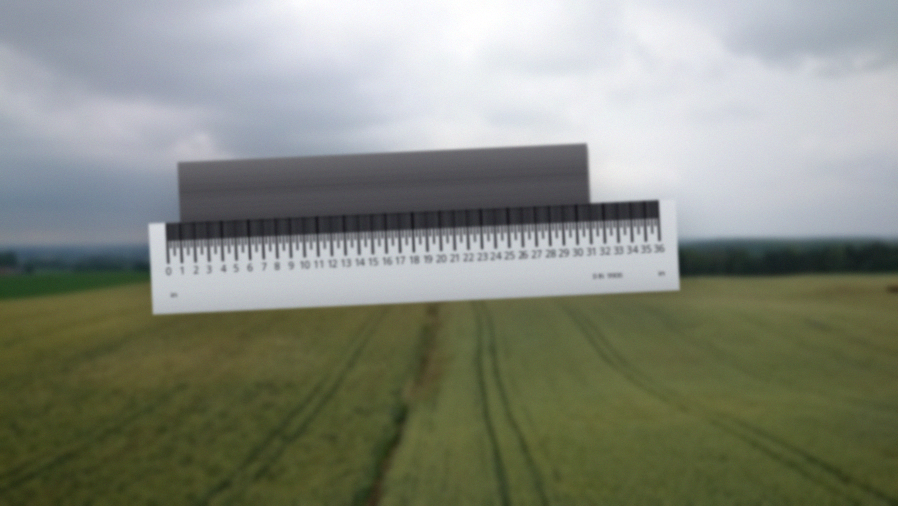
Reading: 30 in
